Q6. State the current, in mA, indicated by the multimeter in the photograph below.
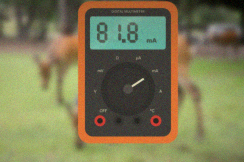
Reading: 81.8 mA
